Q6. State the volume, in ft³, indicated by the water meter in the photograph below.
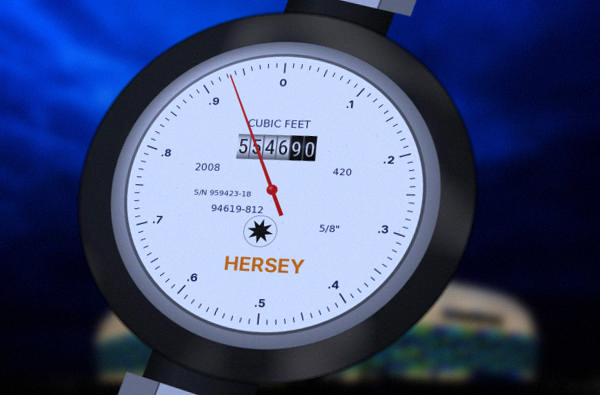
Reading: 554689.93 ft³
